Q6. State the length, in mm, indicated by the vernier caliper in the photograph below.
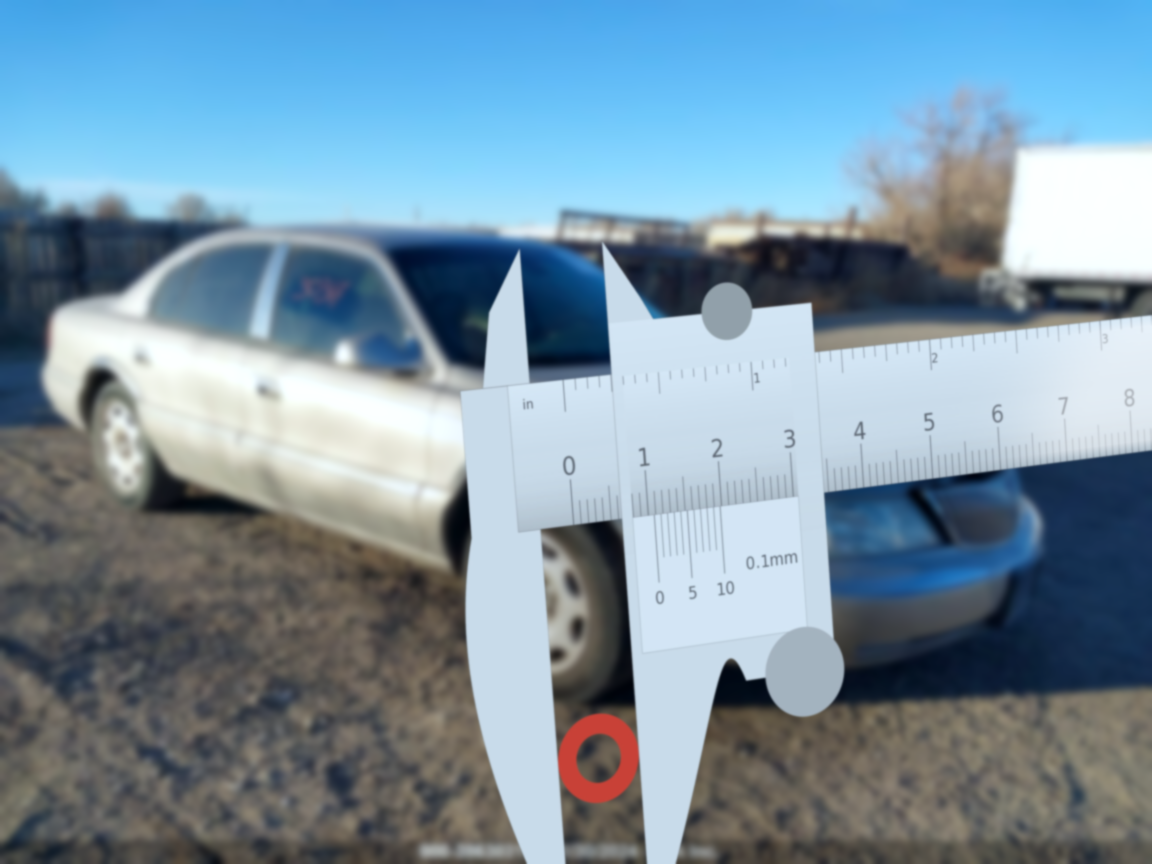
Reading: 10.8 mm
